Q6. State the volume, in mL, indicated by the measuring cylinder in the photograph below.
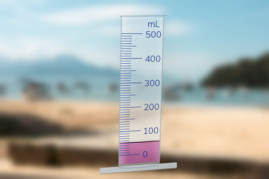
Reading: 50 mL
